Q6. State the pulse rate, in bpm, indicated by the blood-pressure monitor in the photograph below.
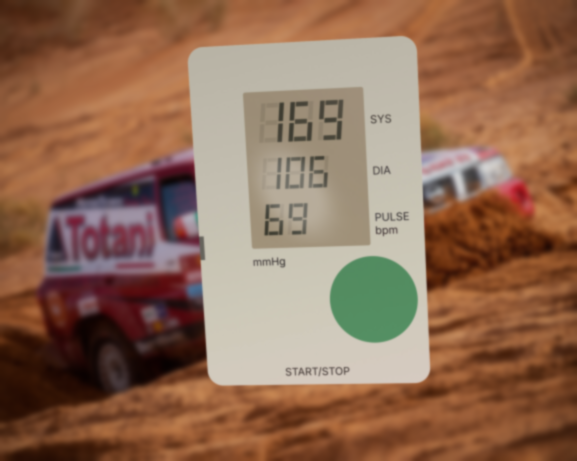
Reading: 69 bpm
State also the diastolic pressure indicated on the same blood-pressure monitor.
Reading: 106 mmHg
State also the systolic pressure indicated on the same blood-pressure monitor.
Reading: 169 mmHg
